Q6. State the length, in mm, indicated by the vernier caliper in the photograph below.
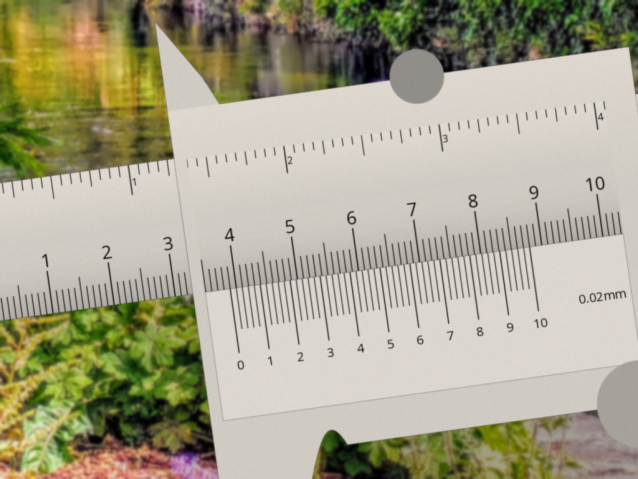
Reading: 39.0 mm
